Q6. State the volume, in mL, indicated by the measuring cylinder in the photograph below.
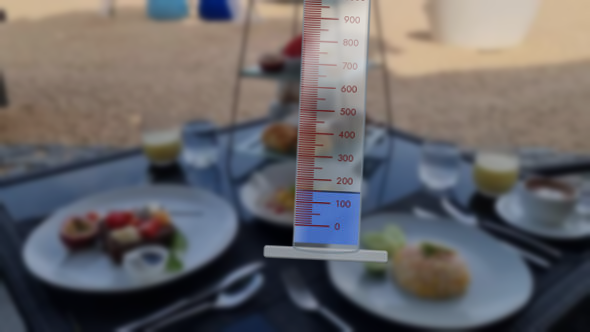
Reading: 150 mL
